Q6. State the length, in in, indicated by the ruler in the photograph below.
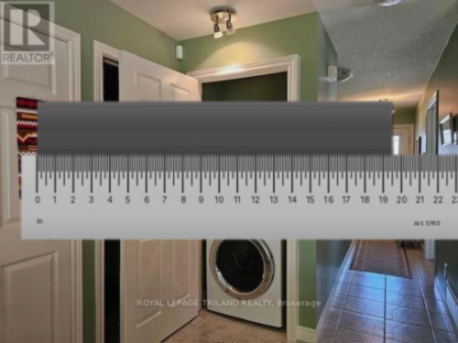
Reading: 19.5 in
